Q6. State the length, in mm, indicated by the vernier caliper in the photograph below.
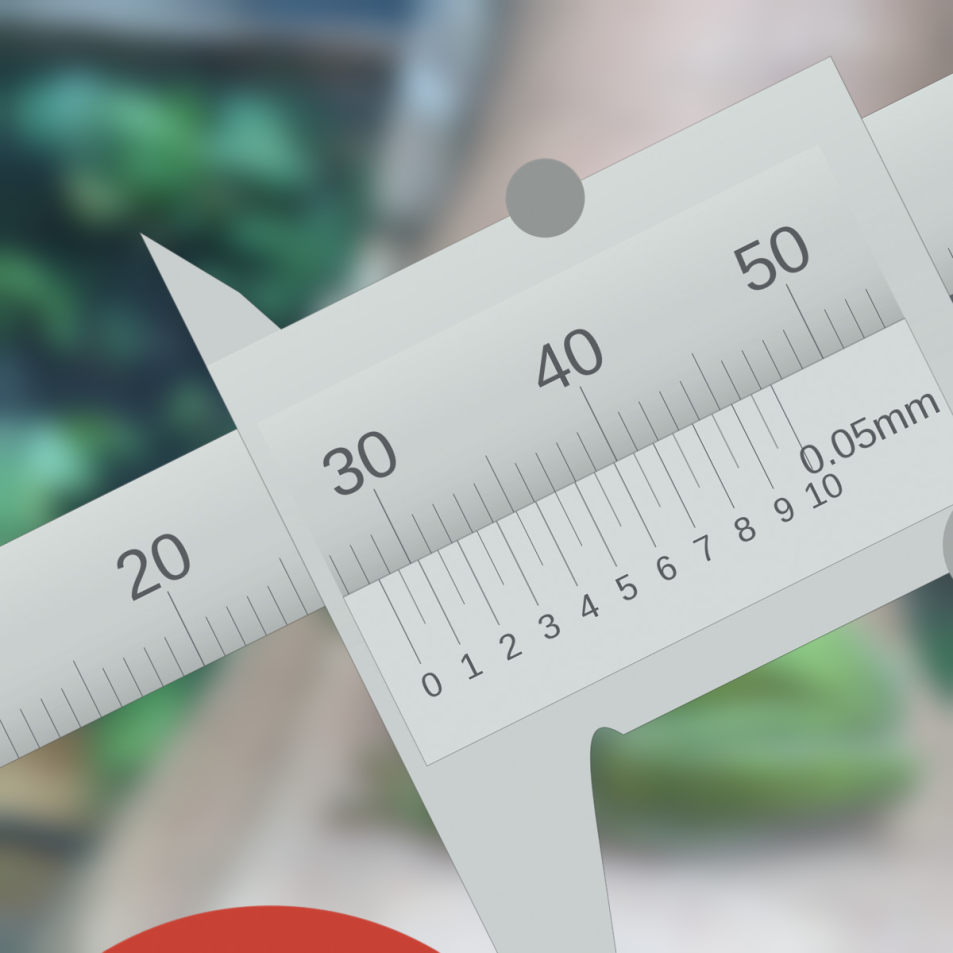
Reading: 28.45 mm
